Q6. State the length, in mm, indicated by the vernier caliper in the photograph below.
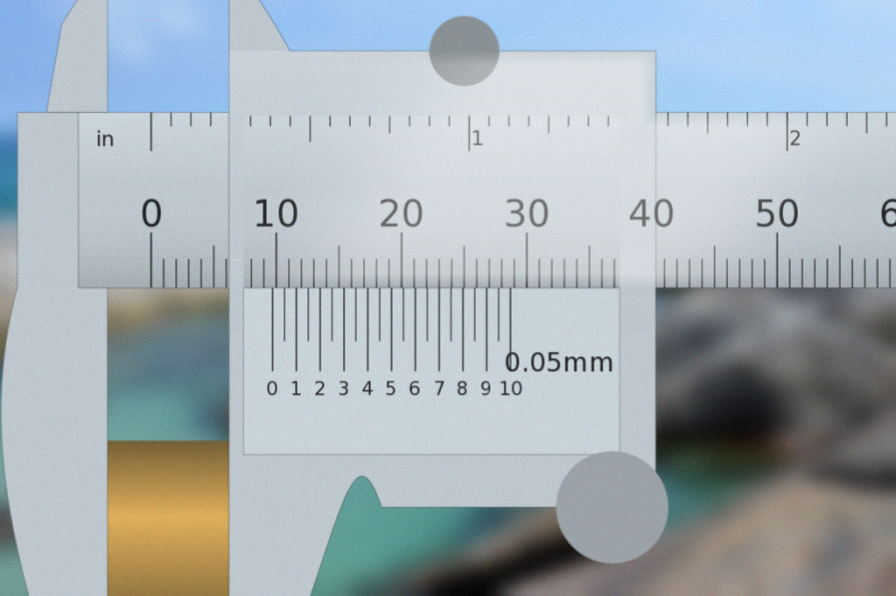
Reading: 9.7 mm
